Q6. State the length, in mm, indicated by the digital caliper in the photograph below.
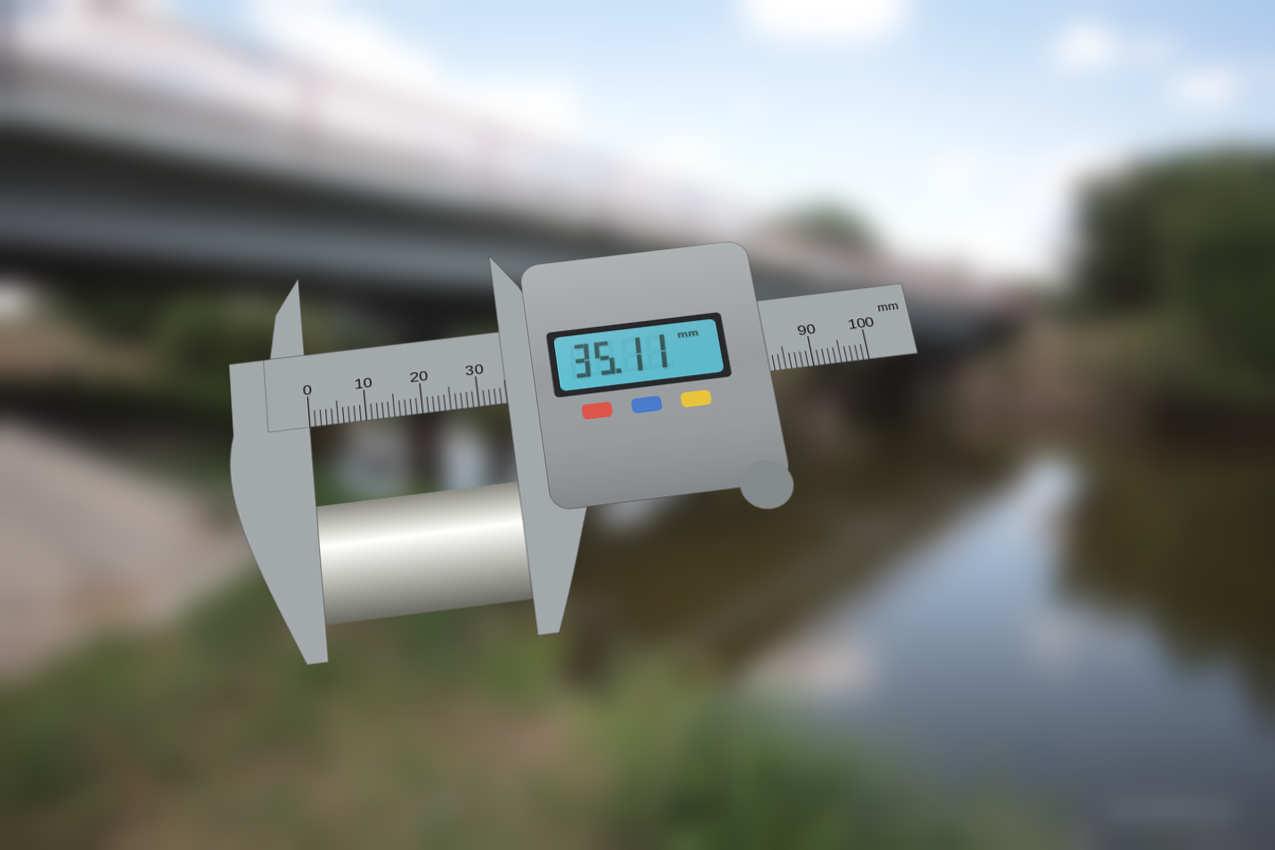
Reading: 35.11 mm
